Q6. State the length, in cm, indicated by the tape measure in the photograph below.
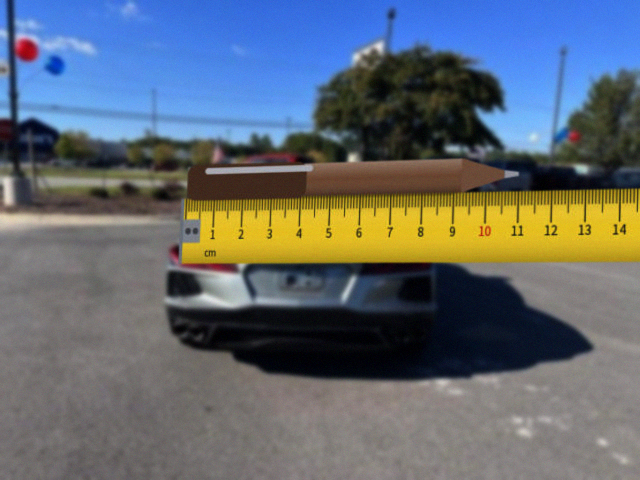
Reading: 11 cm
